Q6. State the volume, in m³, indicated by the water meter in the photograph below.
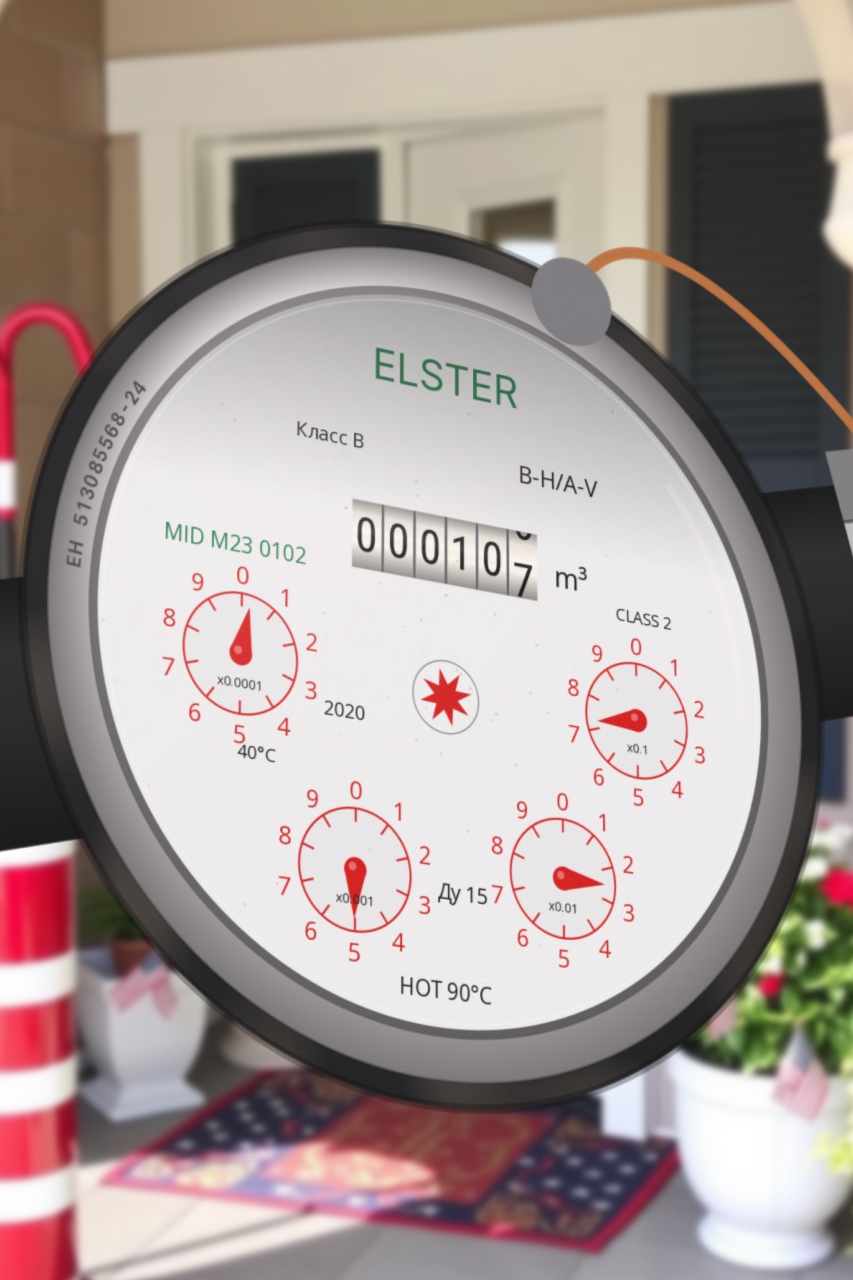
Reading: 106.7250 m³
